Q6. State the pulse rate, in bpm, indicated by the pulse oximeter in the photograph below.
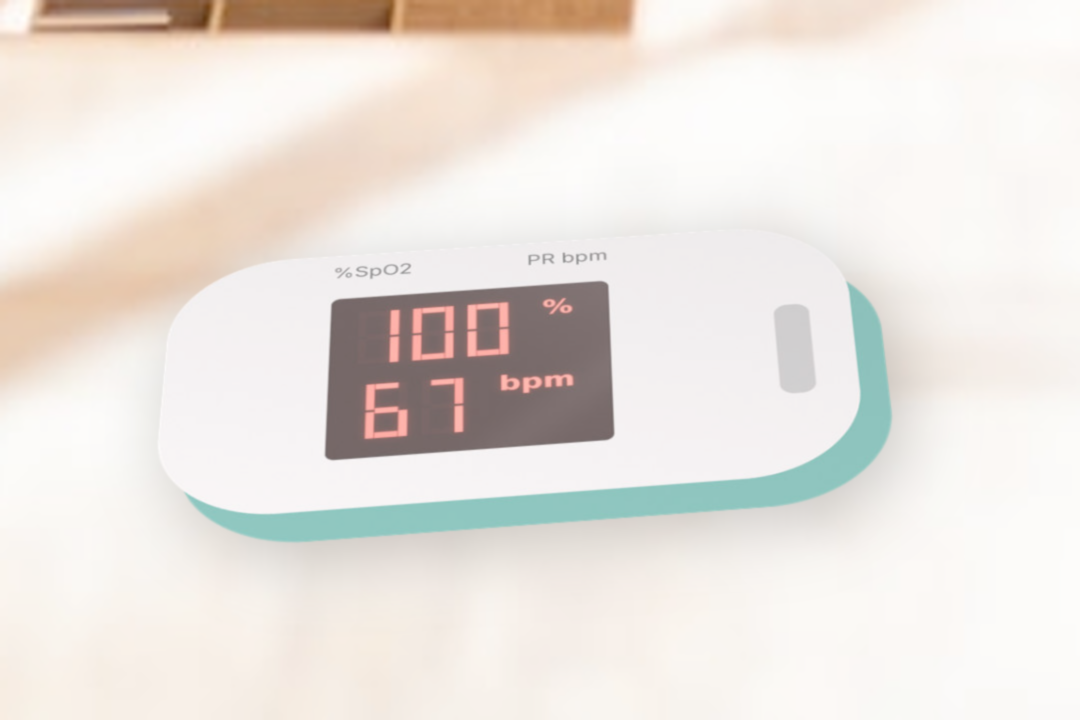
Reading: 67 bpm
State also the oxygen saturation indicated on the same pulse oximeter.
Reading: 100 %
